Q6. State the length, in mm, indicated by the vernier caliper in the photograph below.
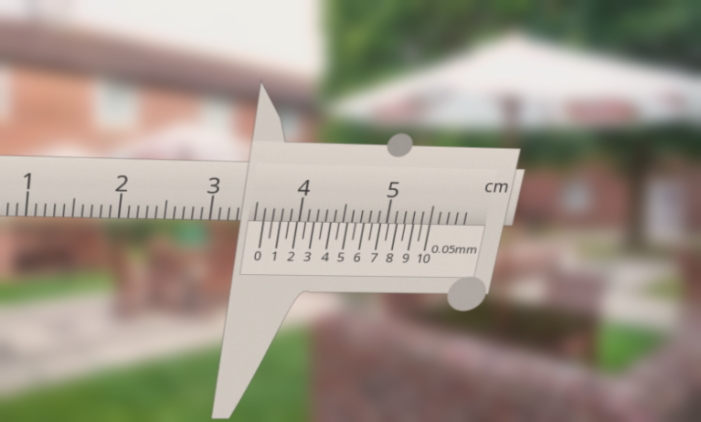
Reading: 36.0 mm
